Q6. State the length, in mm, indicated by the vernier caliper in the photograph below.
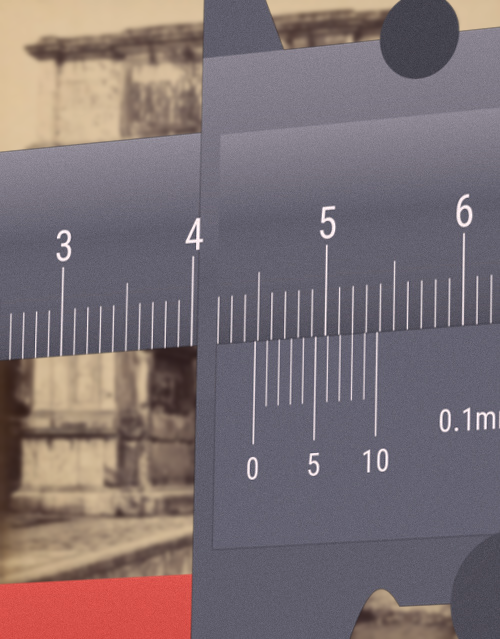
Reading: 44.8 mm
